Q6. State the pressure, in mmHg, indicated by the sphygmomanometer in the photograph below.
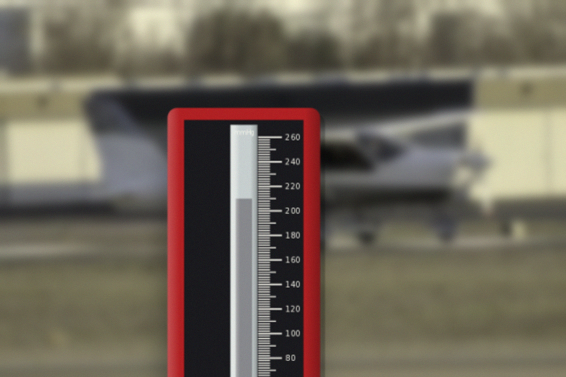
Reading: 210 mmHg
